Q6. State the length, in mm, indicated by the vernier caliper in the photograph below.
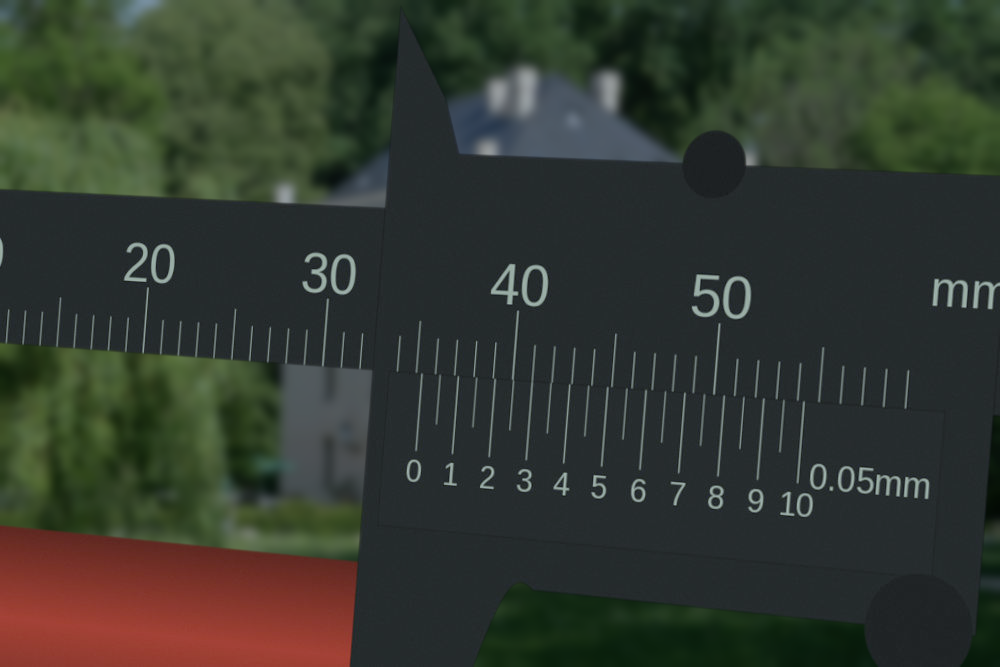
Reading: 35.3 mm
